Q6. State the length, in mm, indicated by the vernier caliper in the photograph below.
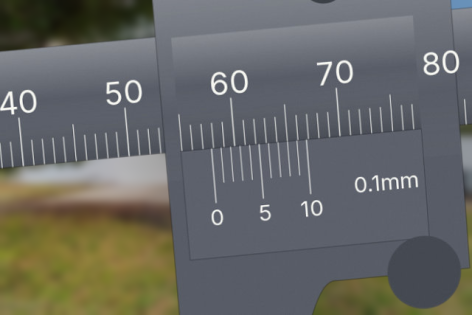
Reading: 57.8 mm
